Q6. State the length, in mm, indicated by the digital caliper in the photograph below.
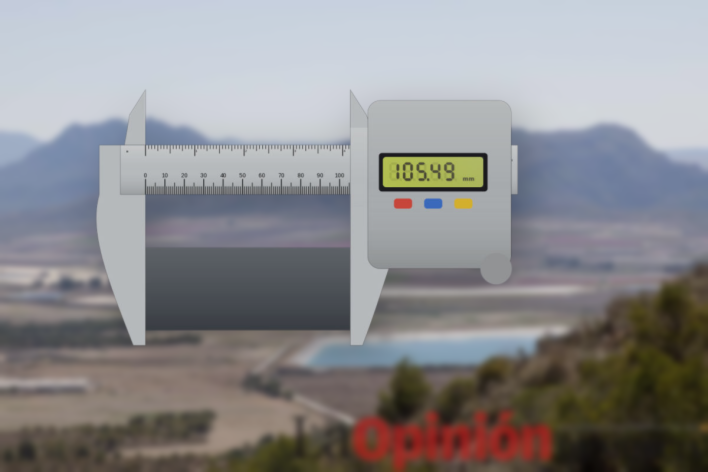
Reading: 105.49 mm
